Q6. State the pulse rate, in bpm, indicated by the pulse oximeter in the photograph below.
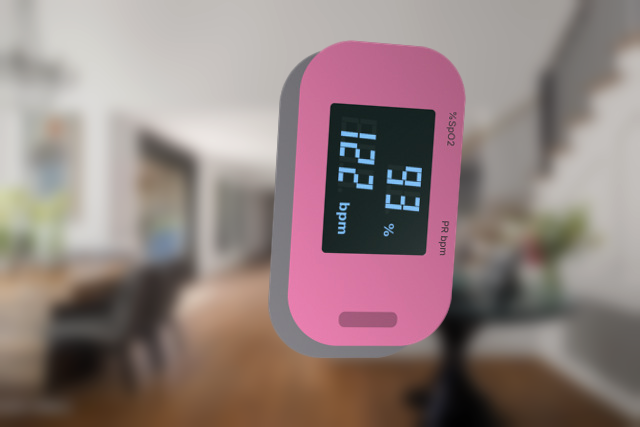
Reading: 122 bpm
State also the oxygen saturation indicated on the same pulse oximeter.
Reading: 93 %
